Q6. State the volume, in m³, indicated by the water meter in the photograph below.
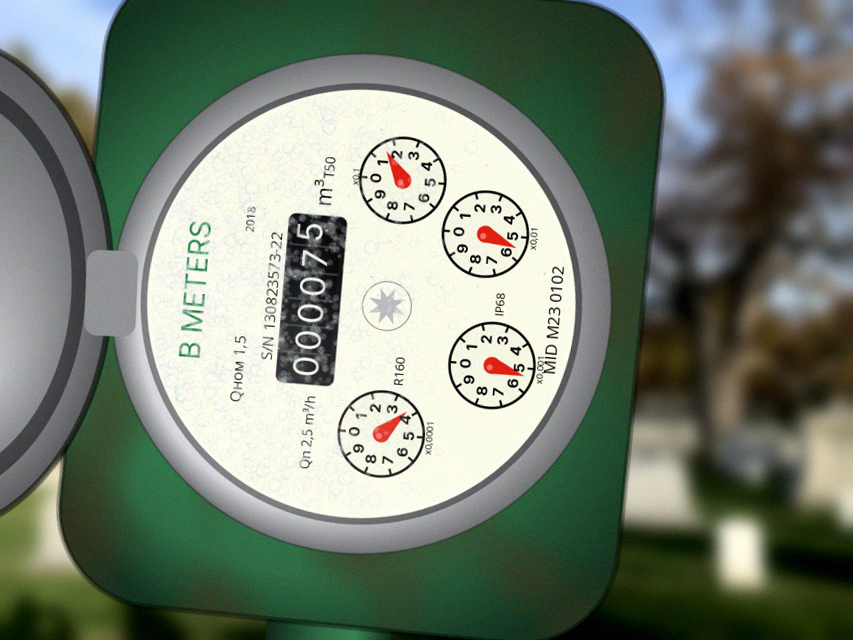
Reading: 75.1553 m³
